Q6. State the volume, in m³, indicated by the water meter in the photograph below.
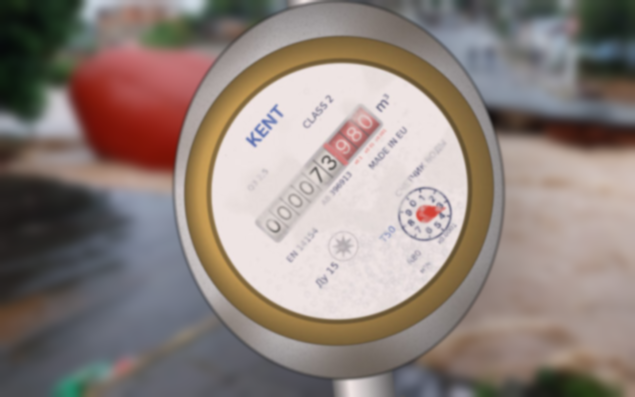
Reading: 73.9803 m³
